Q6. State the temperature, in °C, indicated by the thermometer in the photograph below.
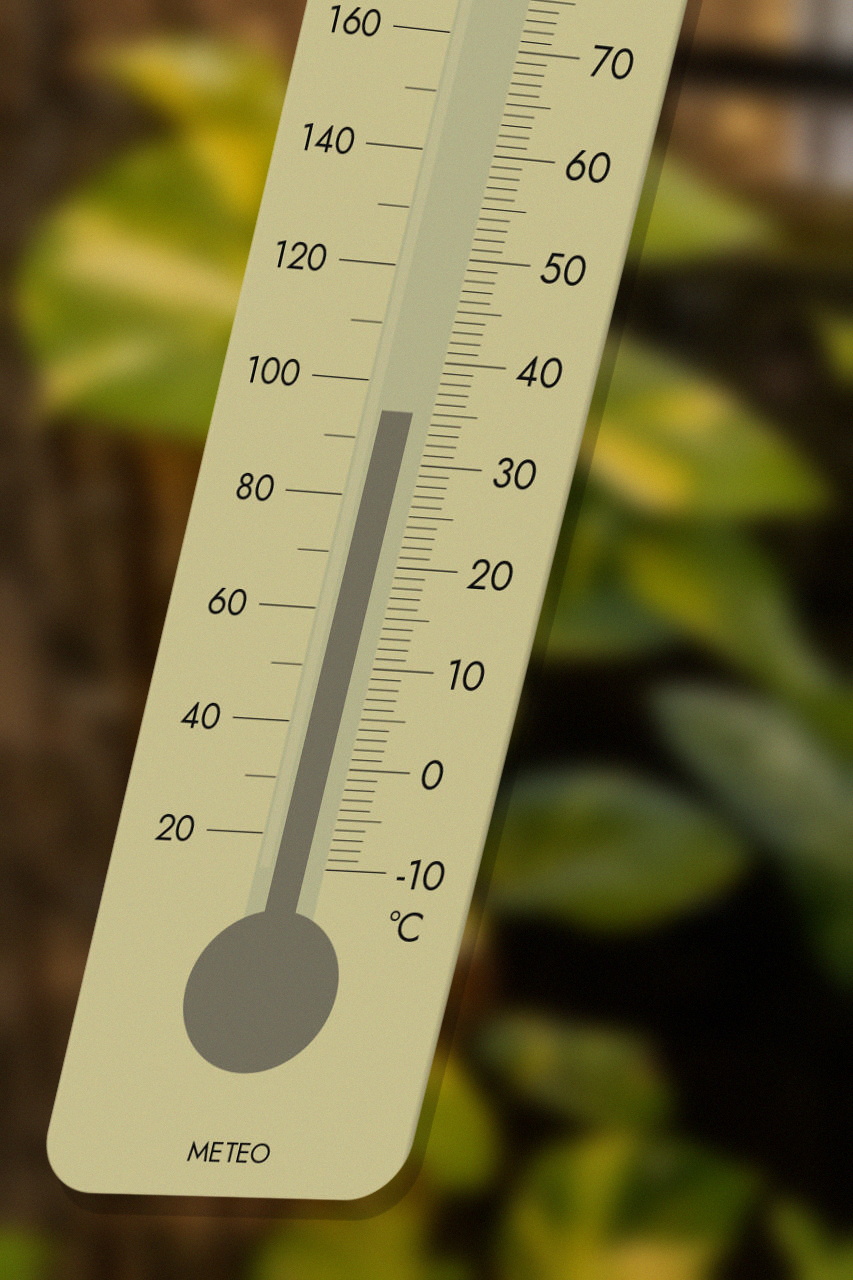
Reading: 35 °C
